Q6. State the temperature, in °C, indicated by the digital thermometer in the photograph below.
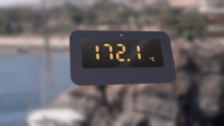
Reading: 172.1 °C
